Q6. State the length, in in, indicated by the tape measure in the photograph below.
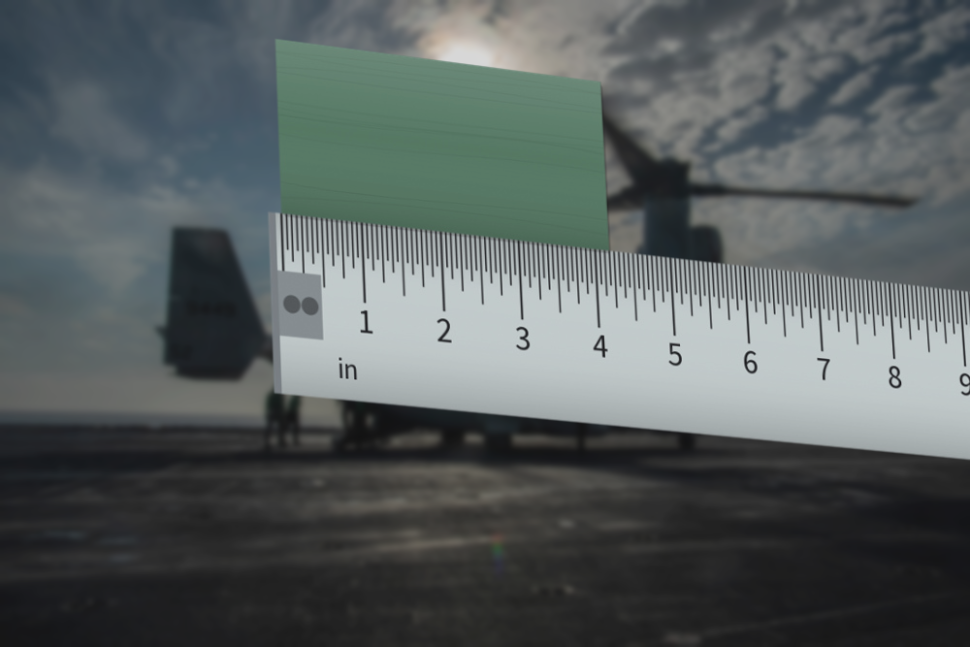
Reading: 4.1875 in
